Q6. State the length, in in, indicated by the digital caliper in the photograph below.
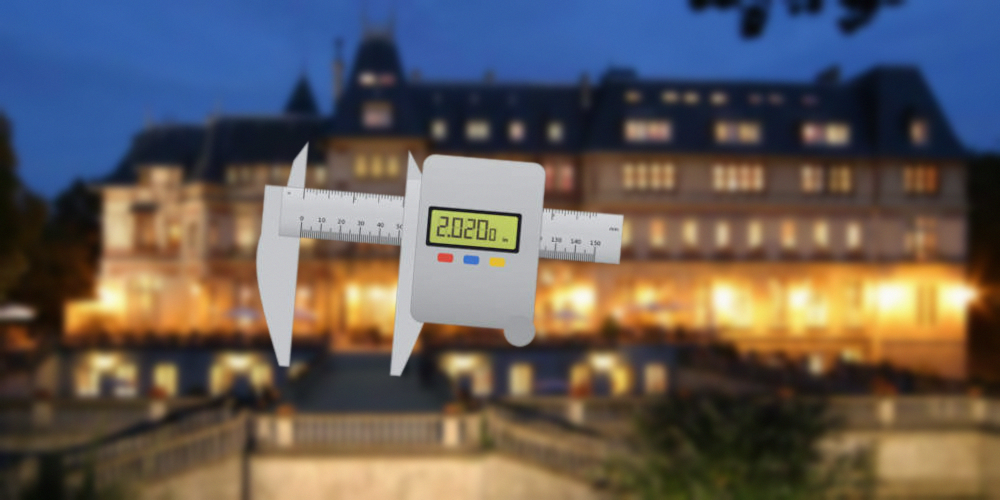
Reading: 2.0200 in
